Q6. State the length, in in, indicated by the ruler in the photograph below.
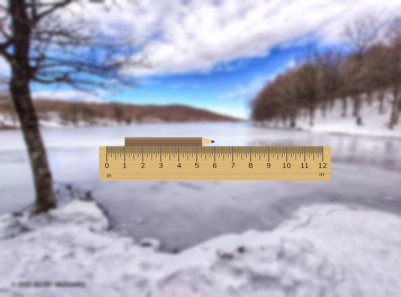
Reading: 5 in
